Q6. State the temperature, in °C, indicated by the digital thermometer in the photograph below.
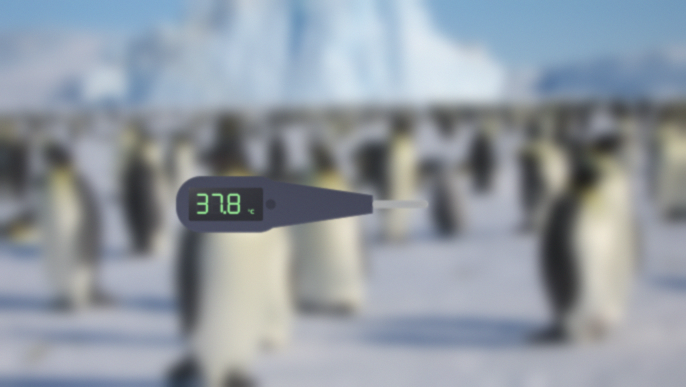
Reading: 37.8 °C
